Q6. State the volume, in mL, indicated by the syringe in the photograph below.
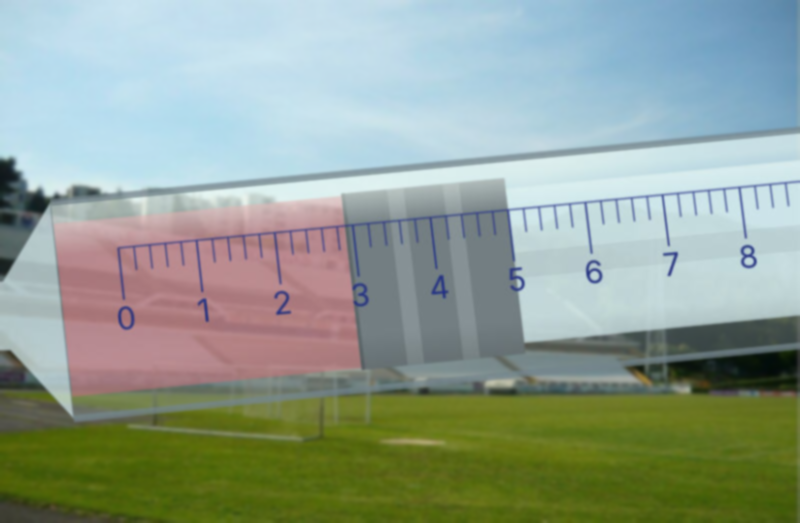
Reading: 2.9 mL
